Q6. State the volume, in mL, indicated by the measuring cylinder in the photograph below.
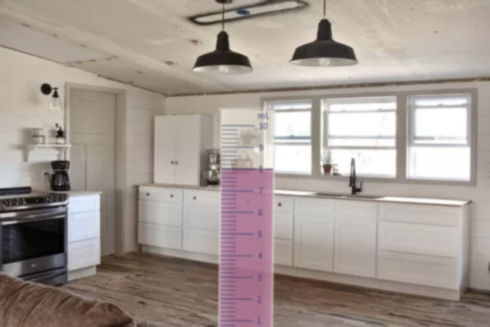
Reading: 8 mL
